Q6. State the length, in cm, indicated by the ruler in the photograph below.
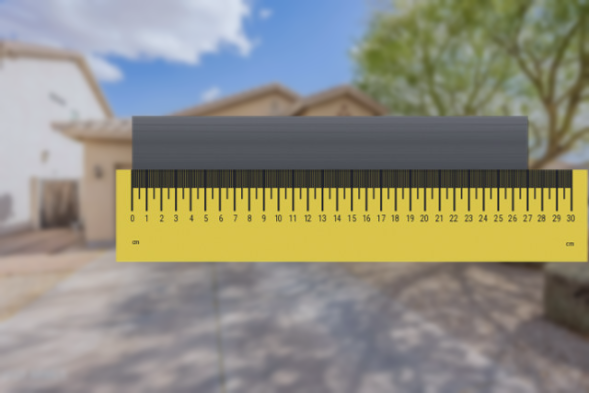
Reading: 27 cm
